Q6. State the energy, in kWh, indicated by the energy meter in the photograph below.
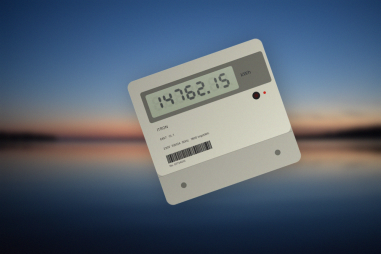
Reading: 14762.15 kWh
